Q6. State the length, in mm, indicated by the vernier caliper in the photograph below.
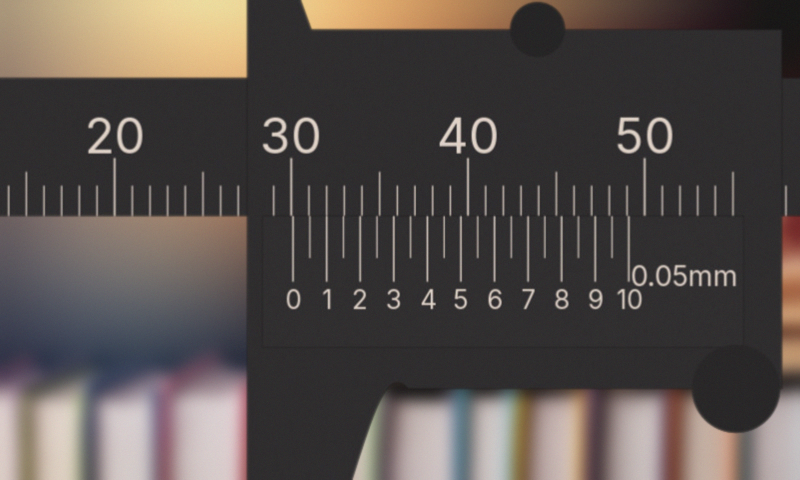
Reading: 30.1 mm
